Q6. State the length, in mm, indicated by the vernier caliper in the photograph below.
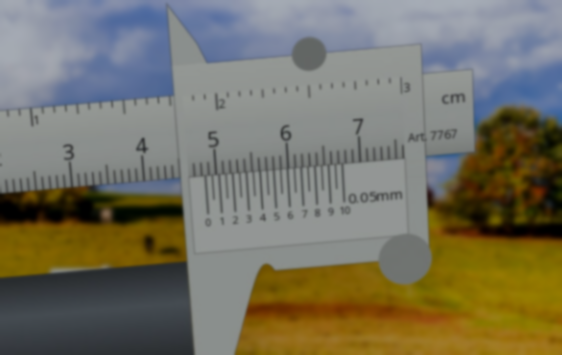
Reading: 48.5 mm
